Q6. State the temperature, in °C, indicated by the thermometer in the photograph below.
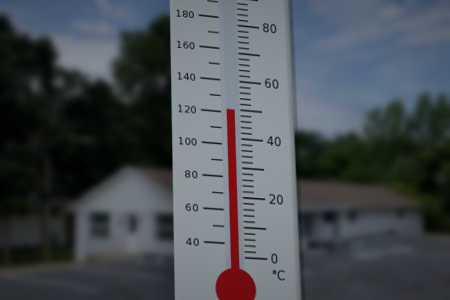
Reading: 50 °C
